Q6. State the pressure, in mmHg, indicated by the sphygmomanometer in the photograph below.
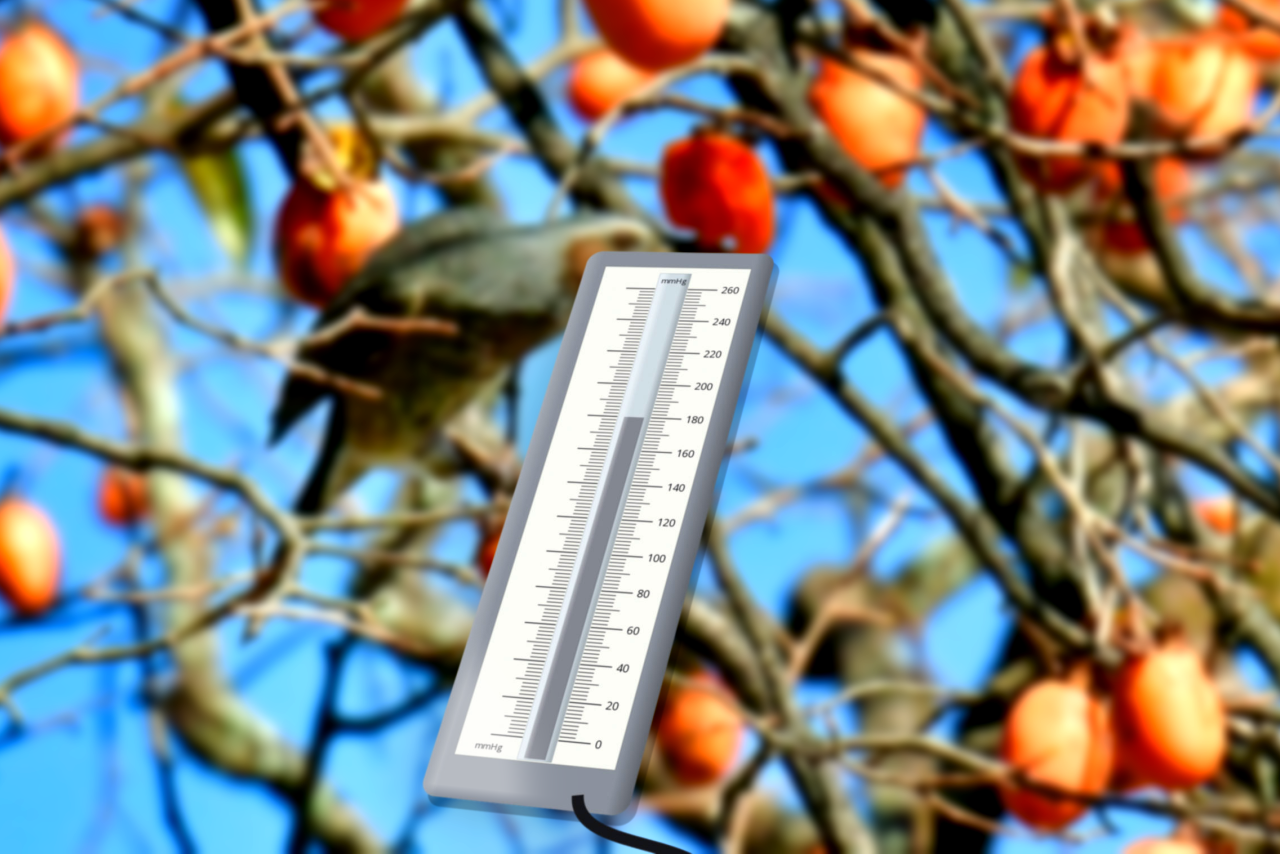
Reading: 180 mmHg
